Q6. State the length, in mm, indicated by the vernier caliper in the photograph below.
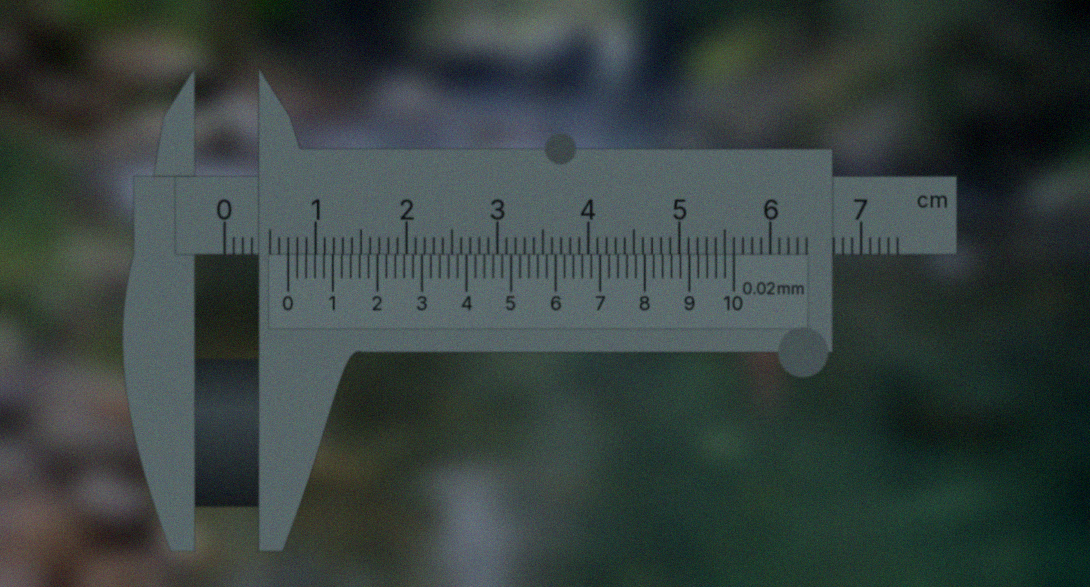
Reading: 7.0 mm
